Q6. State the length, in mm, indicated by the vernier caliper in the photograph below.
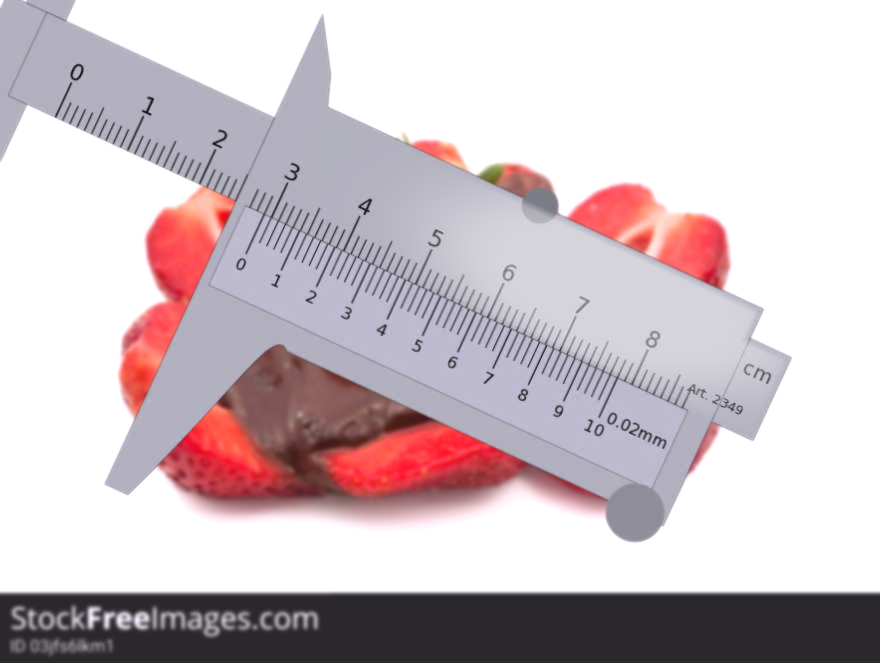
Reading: 29.0 mm
